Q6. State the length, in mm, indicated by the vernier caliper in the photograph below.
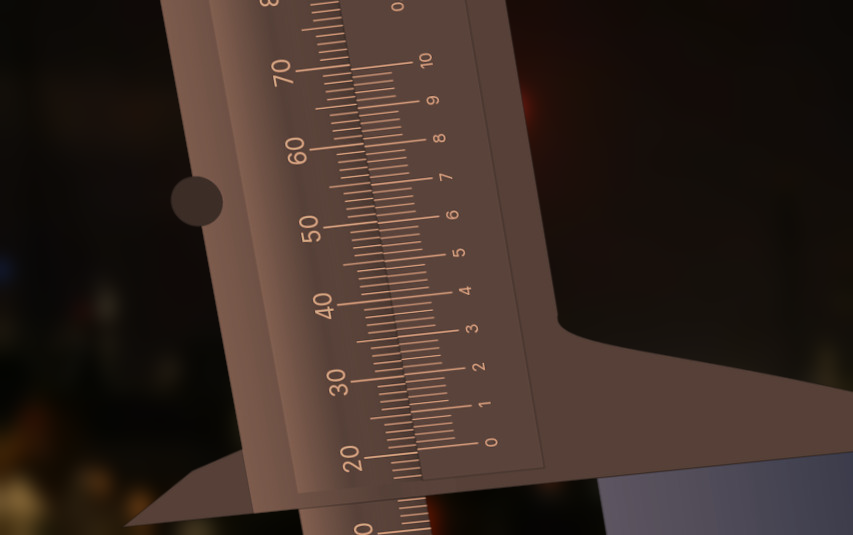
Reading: 20.4 mm
